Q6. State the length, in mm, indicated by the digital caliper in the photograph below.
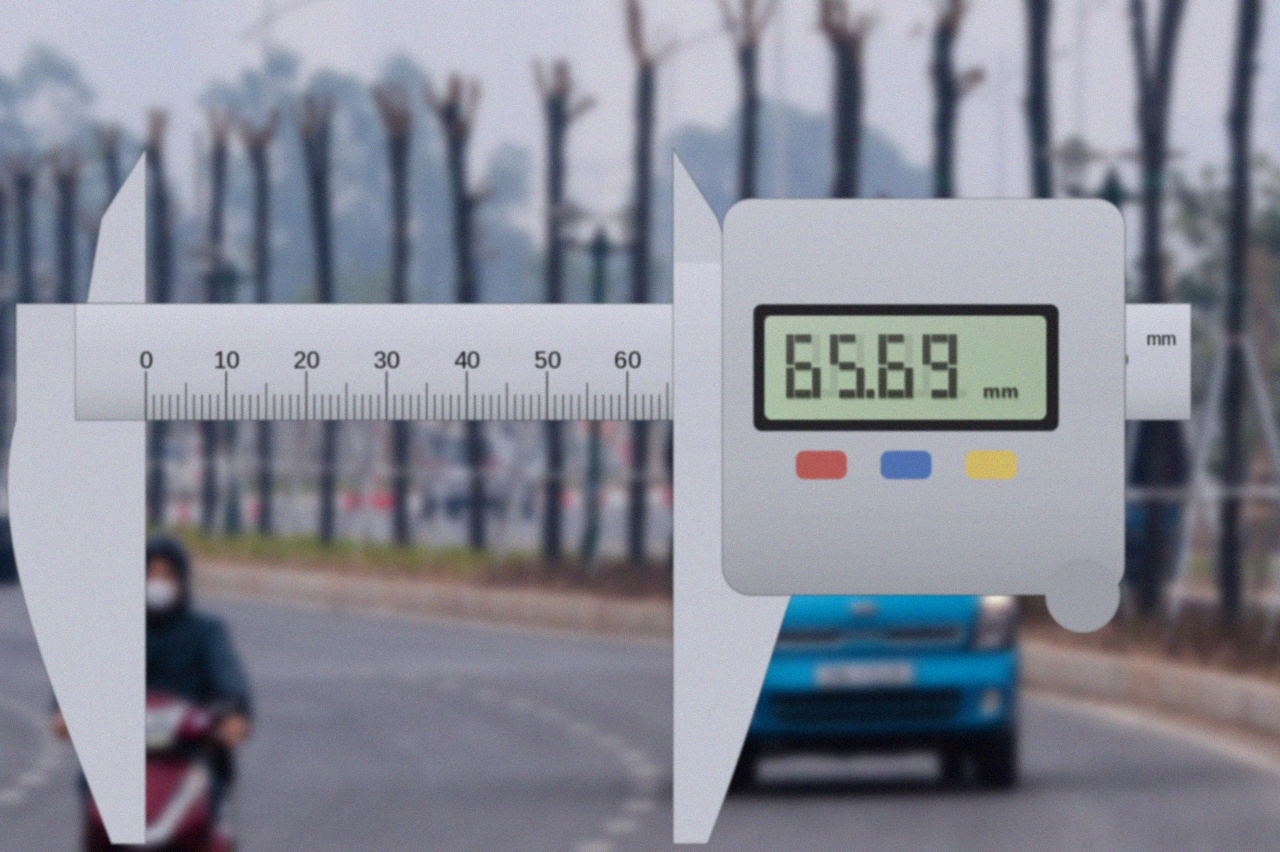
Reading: 65.69 mm
